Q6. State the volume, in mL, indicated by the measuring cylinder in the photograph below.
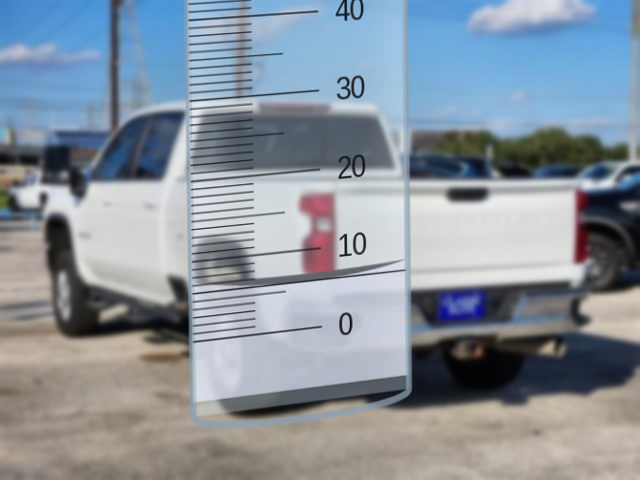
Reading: 6 mL
